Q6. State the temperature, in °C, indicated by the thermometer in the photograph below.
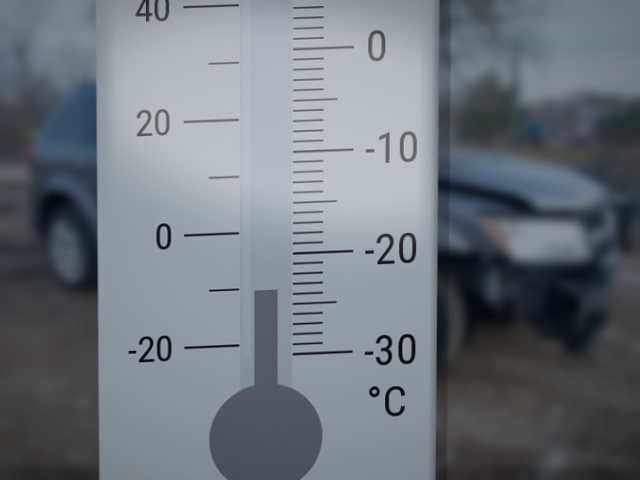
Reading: -23.5 °C
